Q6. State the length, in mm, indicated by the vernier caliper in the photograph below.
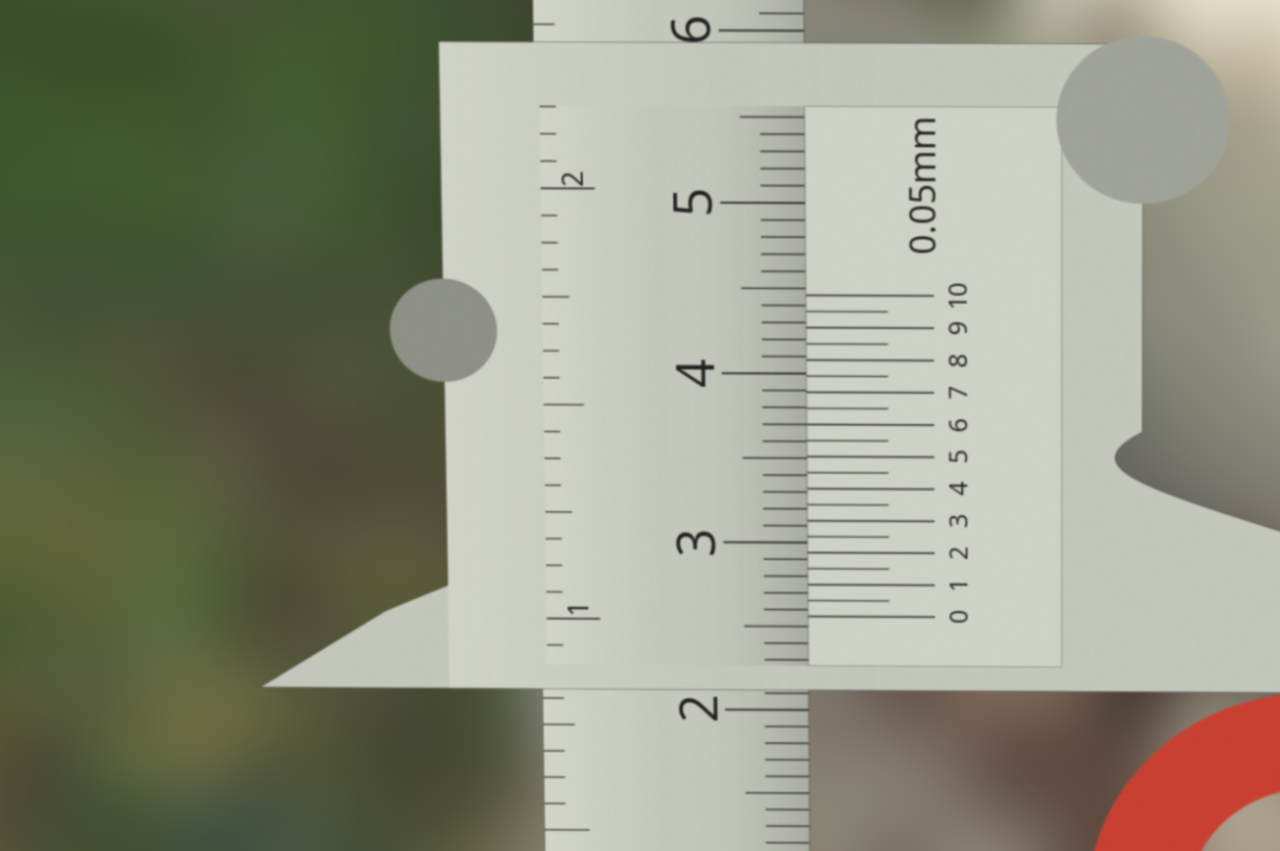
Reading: 25.6 mm
